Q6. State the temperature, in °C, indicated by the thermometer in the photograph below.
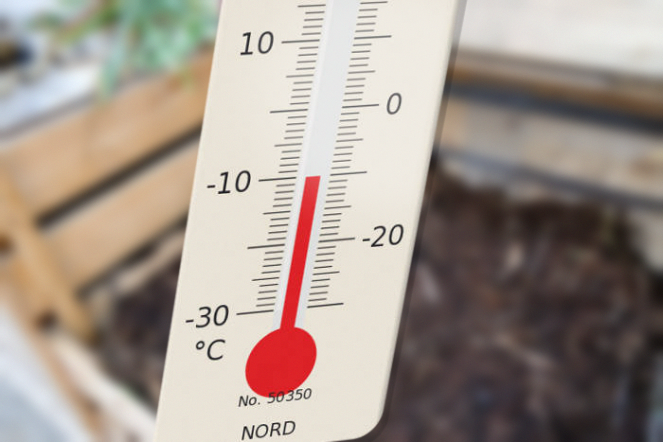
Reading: -10 °C
